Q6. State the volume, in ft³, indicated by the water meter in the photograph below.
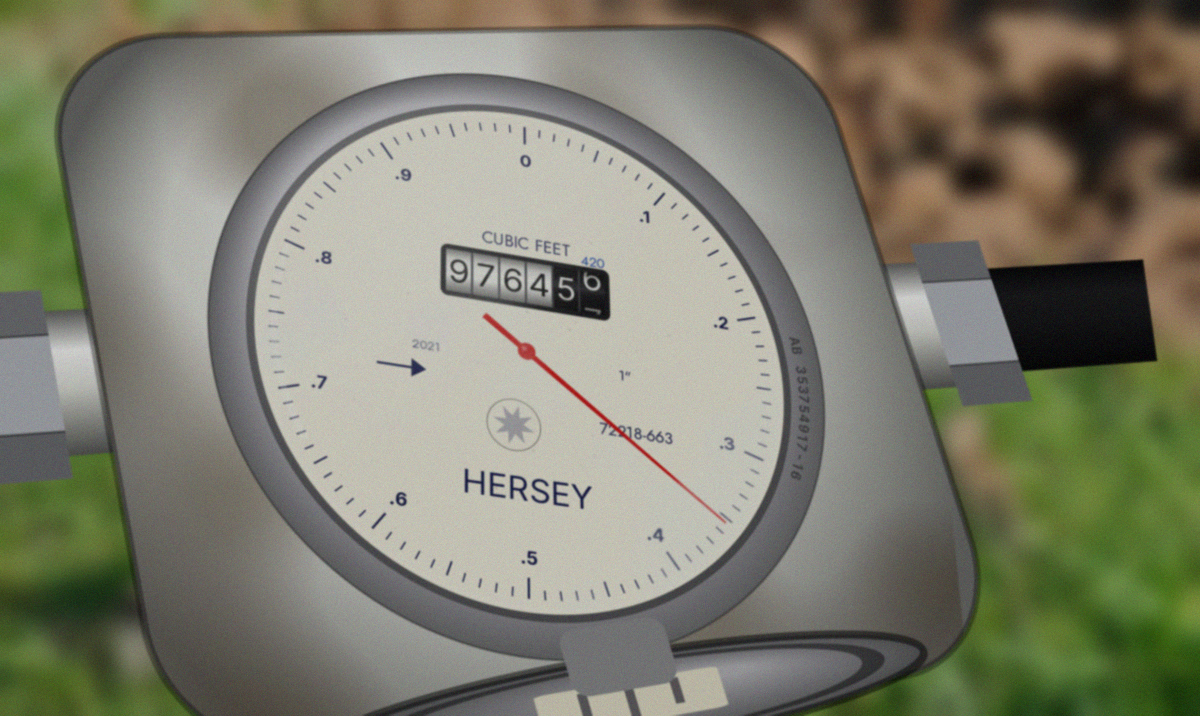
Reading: 976456.35 ft³
